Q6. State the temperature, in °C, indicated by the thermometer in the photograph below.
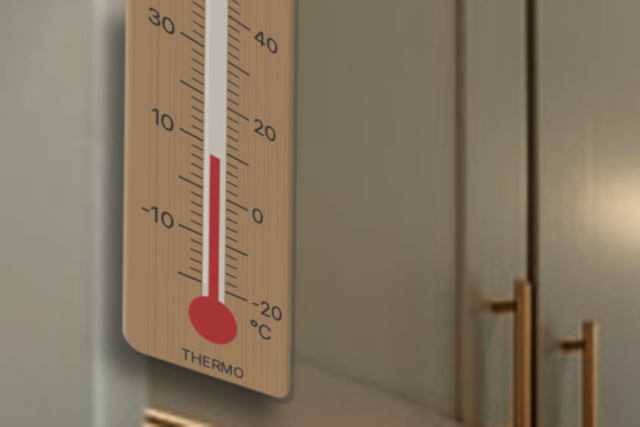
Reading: 8 °C
